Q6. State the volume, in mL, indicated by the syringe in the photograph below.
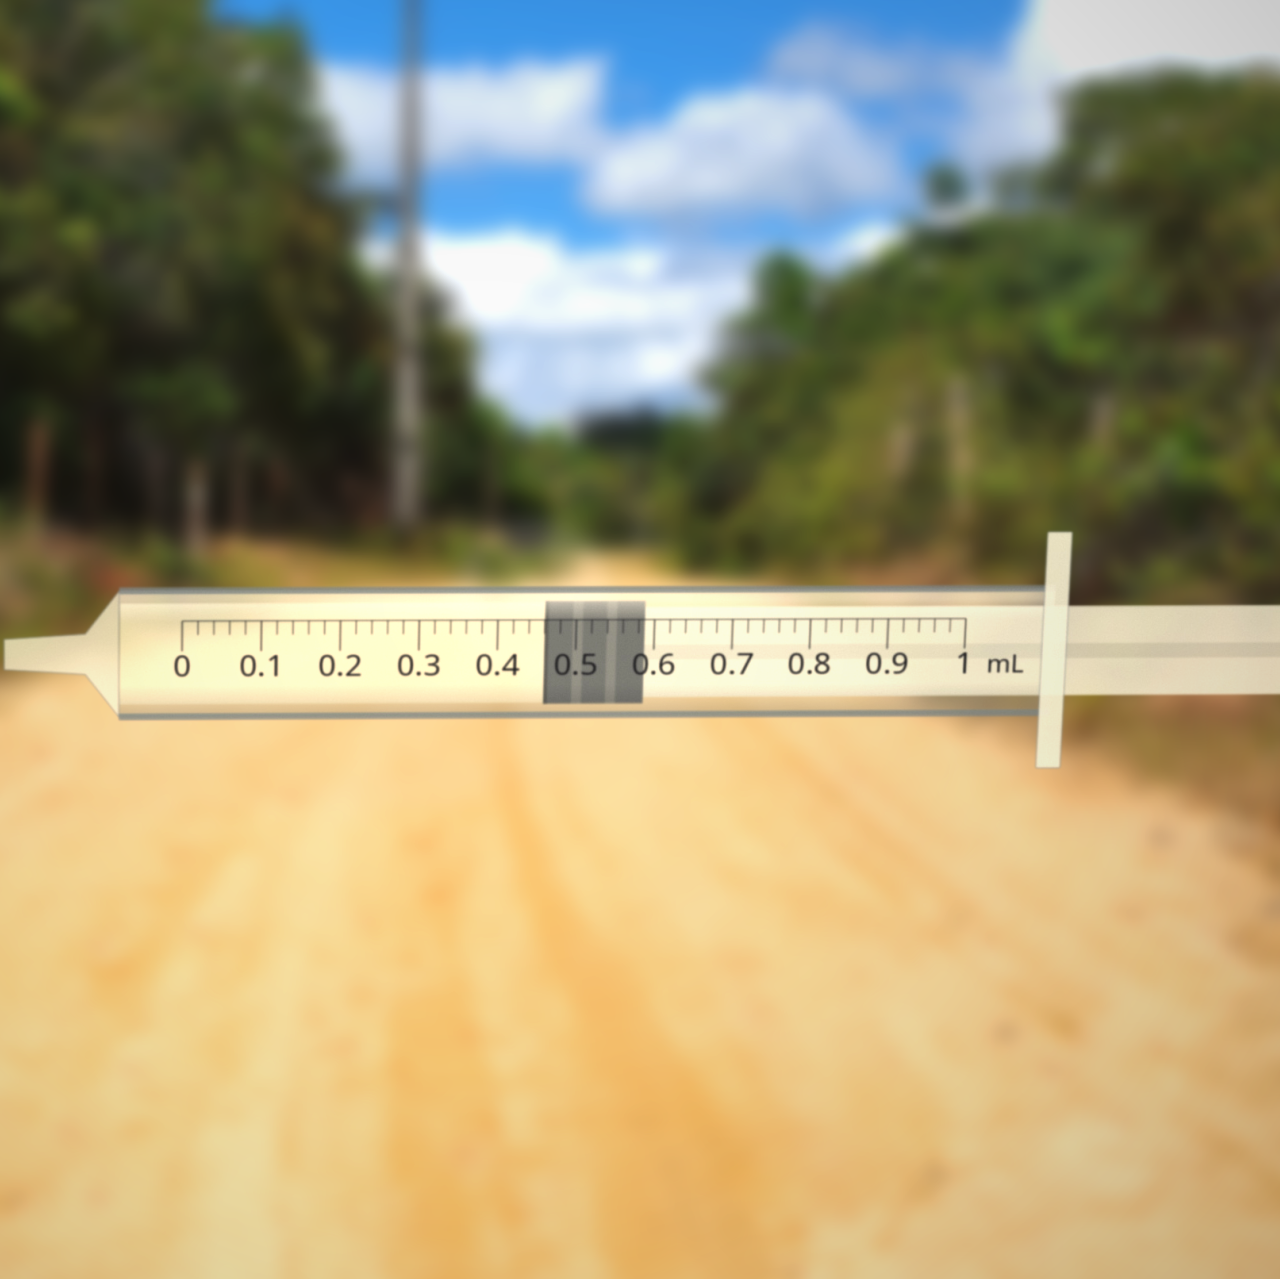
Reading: 0.46 mL
